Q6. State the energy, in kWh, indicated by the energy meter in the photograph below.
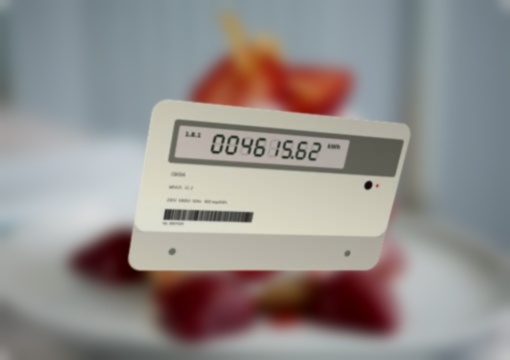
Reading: 4615.62 kWh
